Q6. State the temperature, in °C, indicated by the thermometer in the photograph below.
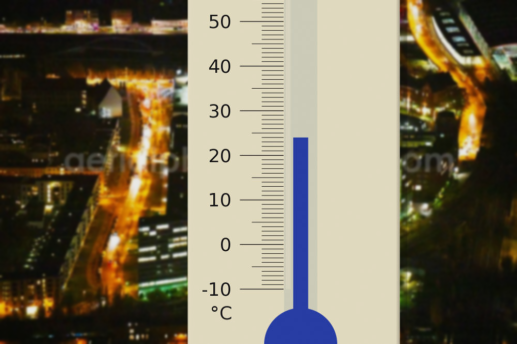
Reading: 24 °C
